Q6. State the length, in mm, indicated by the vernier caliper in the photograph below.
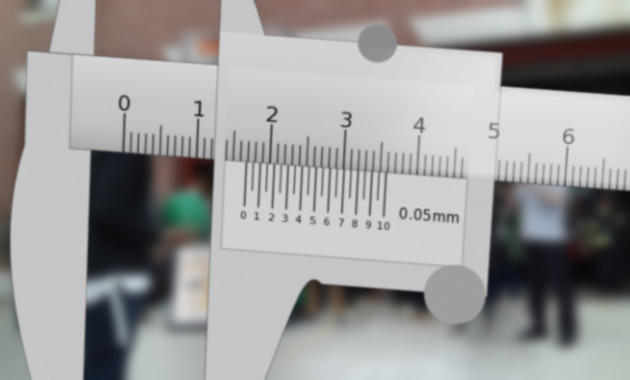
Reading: 16.8 mm
